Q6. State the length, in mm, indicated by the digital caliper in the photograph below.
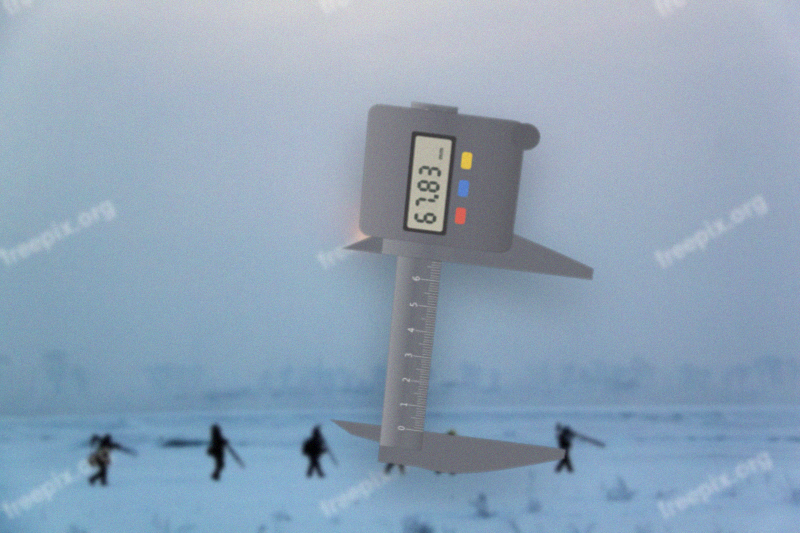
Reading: 67.83 mm
